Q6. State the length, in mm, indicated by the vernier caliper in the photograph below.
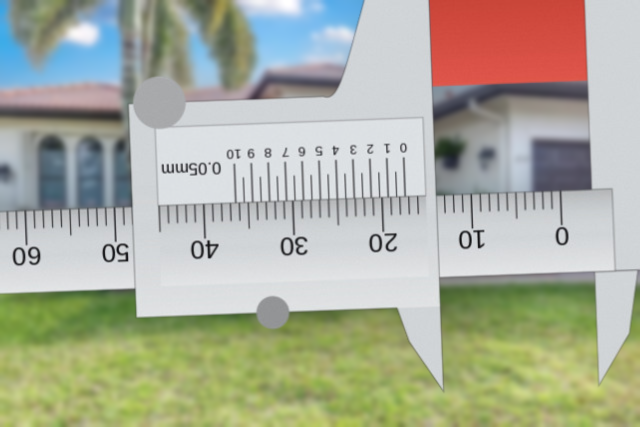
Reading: 17.4 mm
